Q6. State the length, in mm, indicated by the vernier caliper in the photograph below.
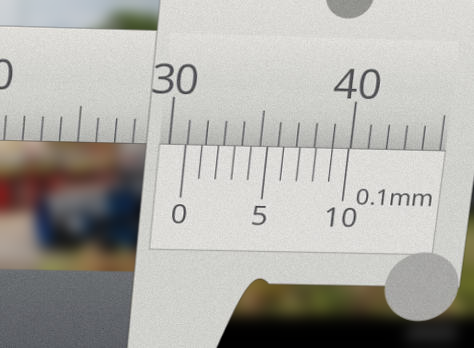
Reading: 30.9 mm
